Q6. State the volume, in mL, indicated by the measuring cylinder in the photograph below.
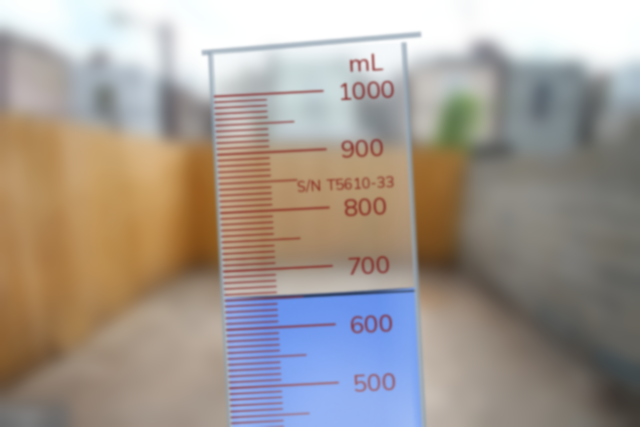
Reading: 650 mL
